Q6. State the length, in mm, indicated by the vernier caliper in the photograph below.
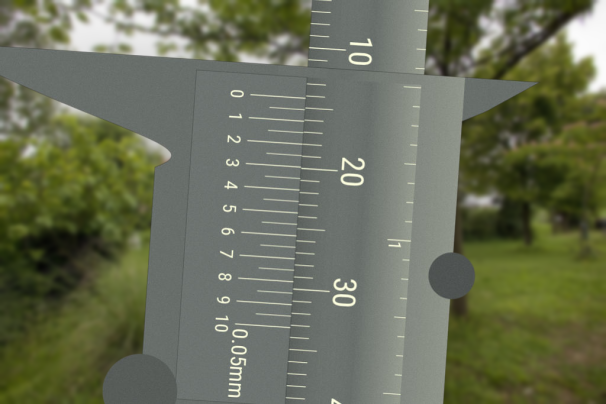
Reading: 14.2 mm
